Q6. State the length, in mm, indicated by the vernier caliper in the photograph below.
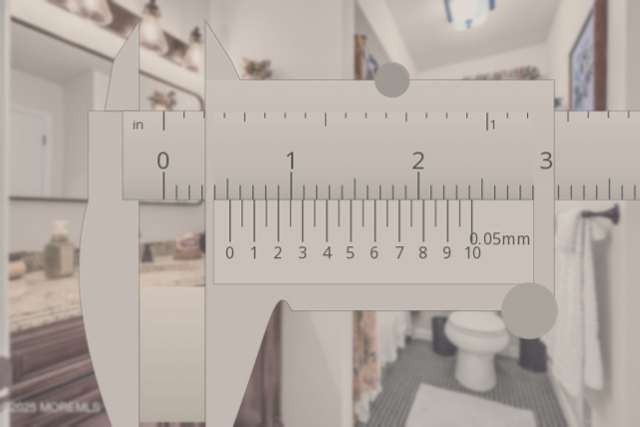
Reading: 5.2 mm
